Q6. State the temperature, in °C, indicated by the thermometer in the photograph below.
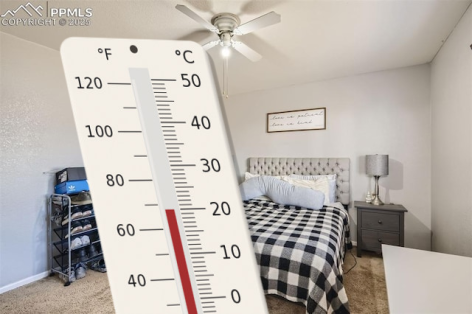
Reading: 20 °C
